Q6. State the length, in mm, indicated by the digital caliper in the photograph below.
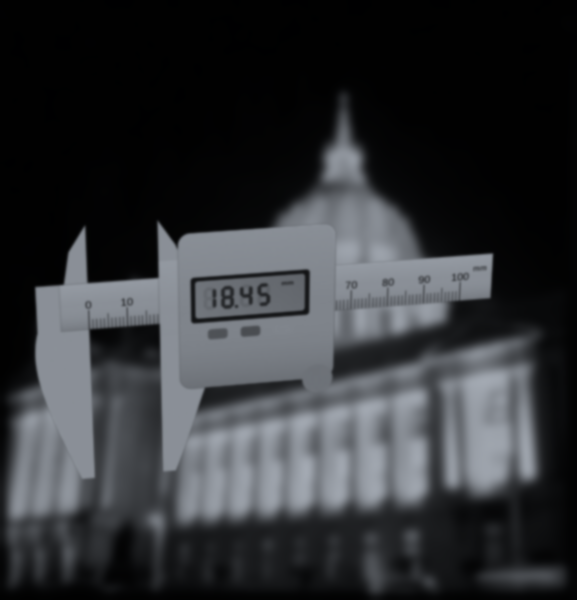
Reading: 18.45 mm
